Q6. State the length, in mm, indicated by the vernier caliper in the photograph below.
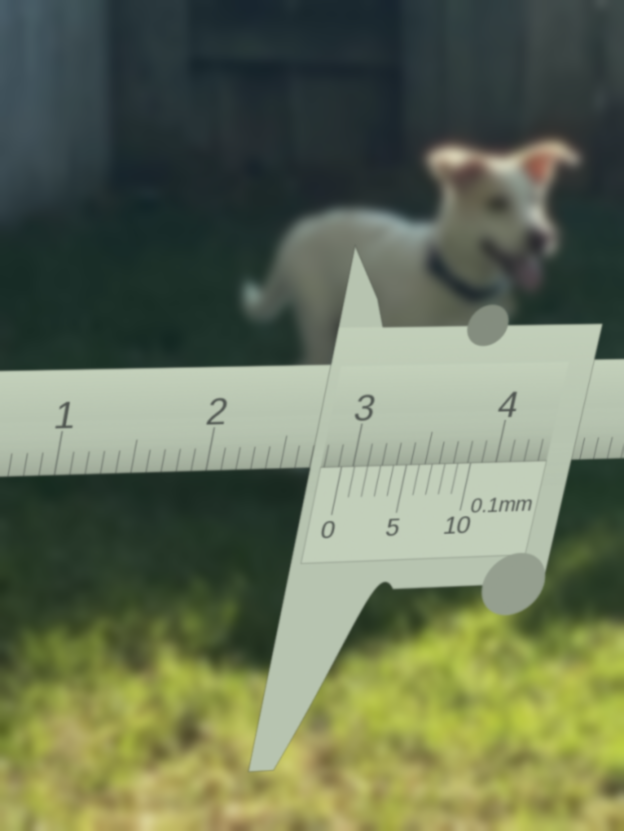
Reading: 29.2 mm
